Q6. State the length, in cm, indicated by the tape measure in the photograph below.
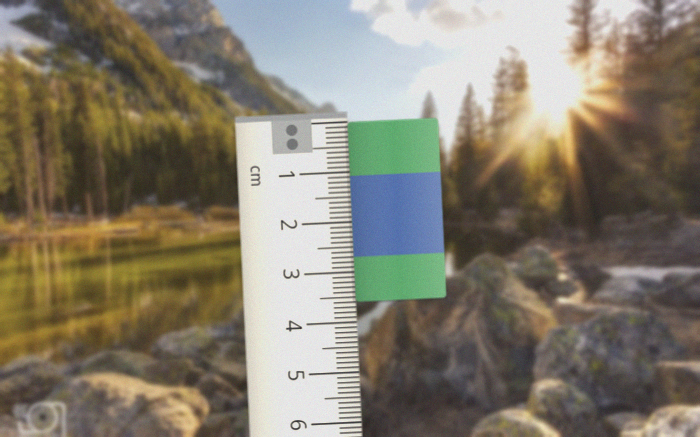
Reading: 3.6 cm
